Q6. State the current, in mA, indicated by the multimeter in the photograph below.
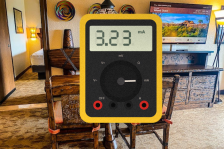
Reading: 3.23 mA
